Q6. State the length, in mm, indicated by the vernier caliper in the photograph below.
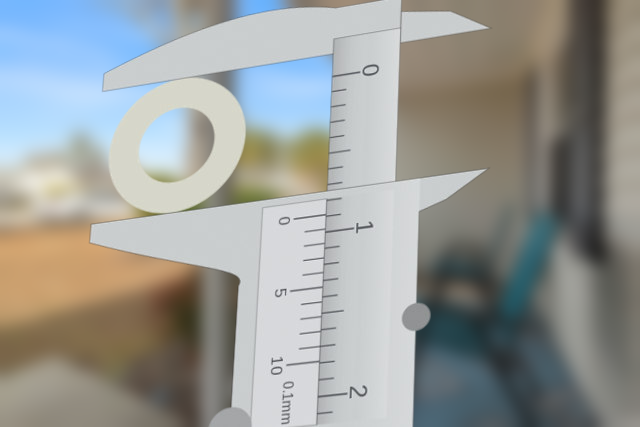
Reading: 8.9 mm
